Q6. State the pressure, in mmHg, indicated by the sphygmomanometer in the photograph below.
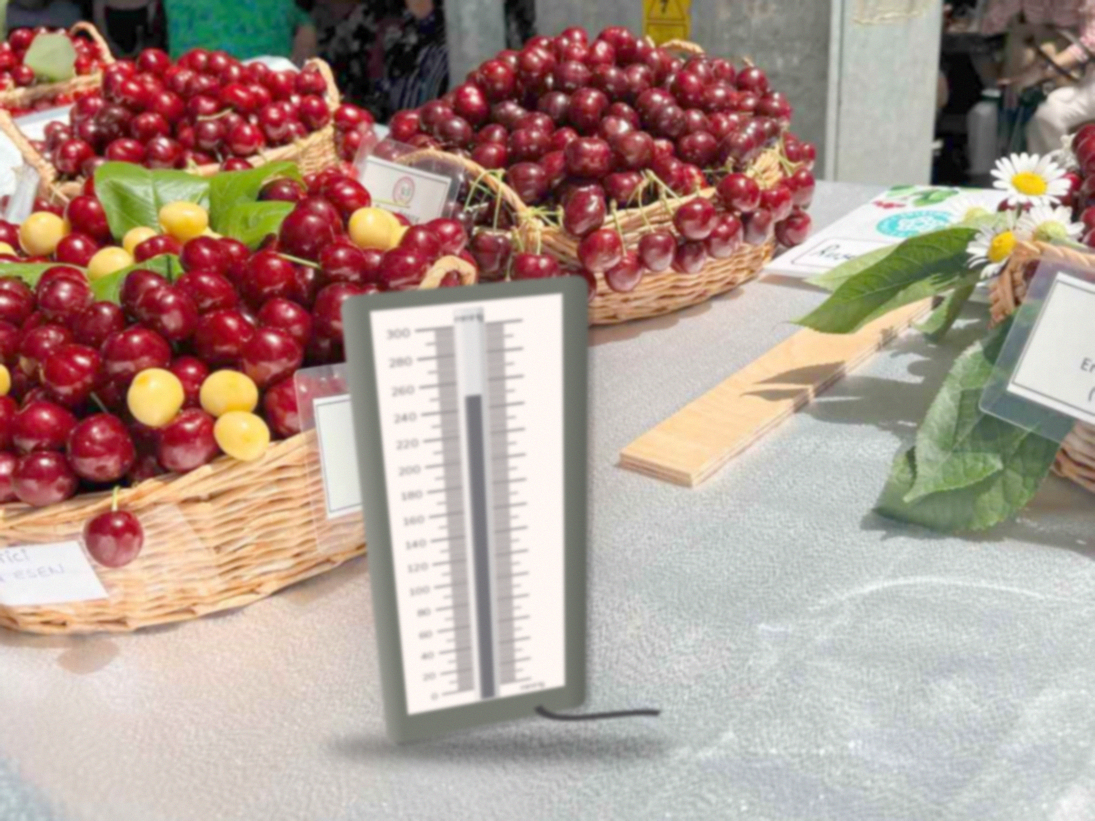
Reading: 250 mmHg
